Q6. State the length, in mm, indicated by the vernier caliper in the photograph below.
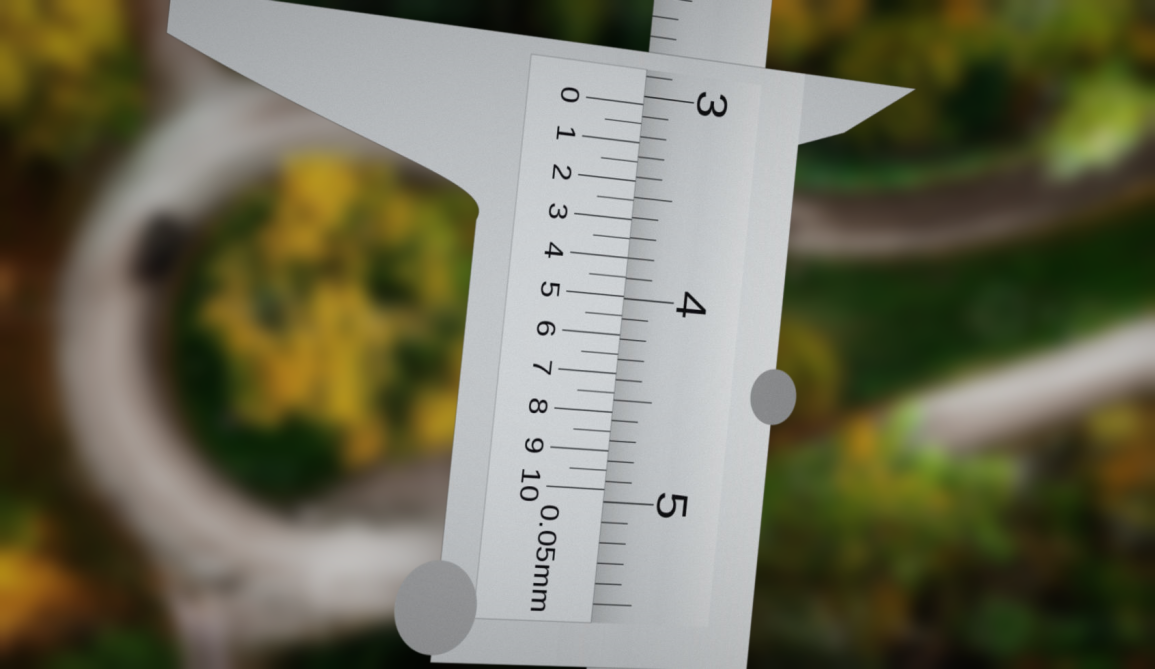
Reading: 30.4 mm
